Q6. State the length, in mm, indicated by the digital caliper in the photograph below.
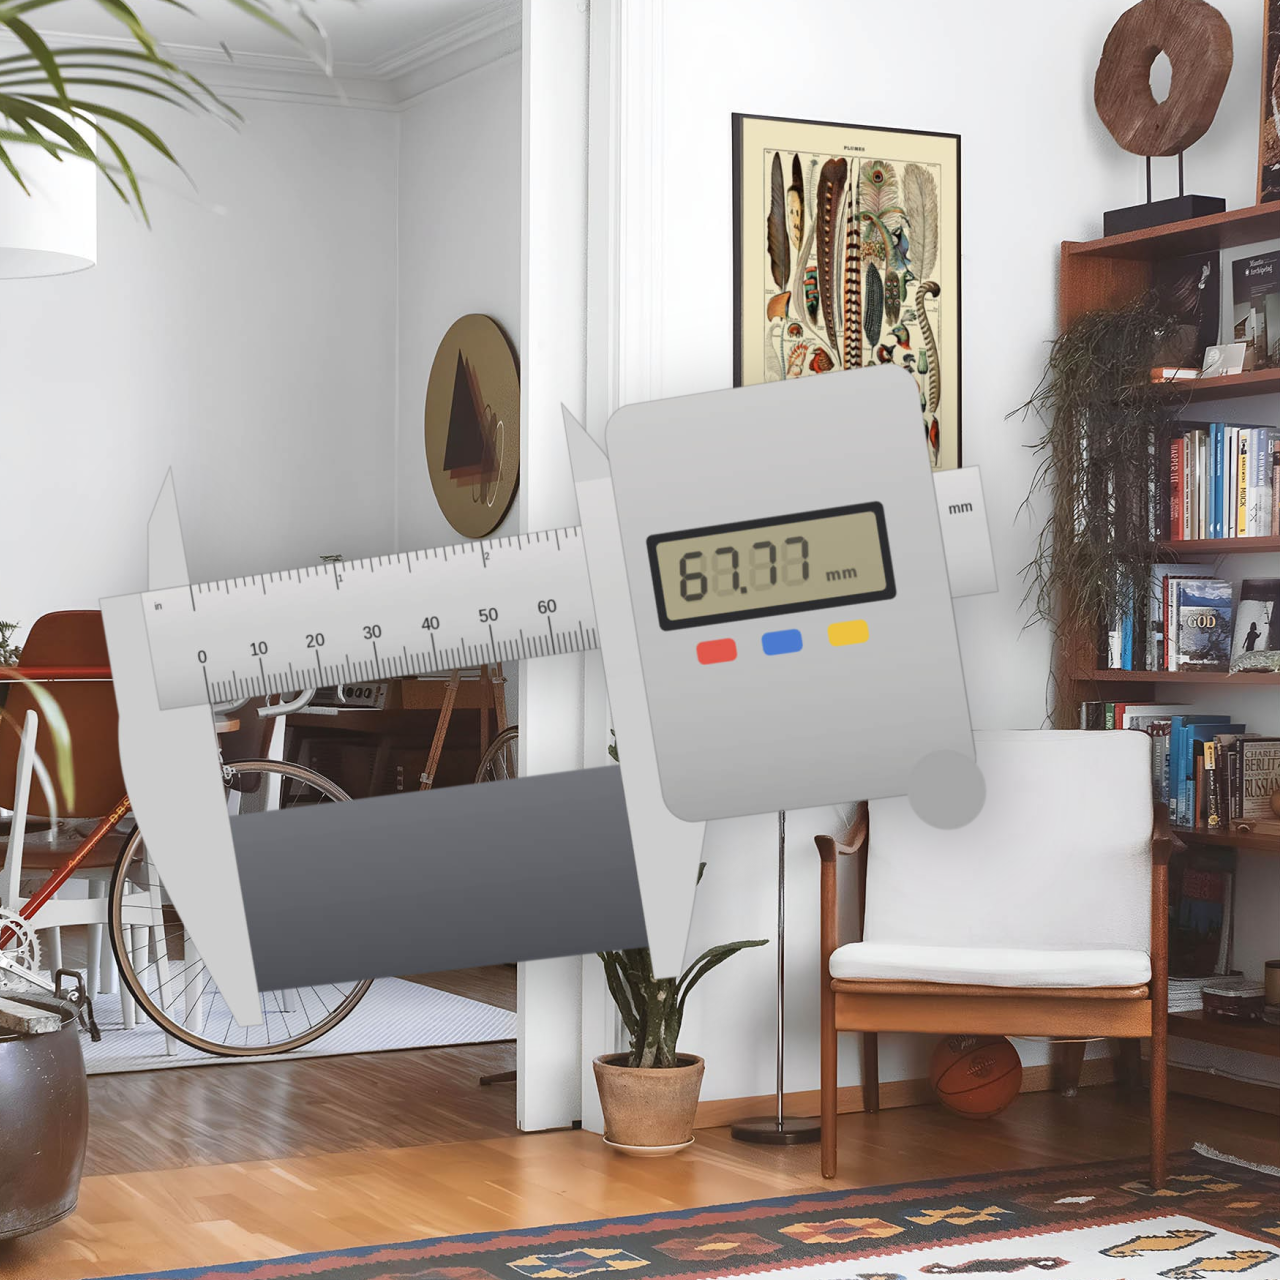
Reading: 67.77 mm
